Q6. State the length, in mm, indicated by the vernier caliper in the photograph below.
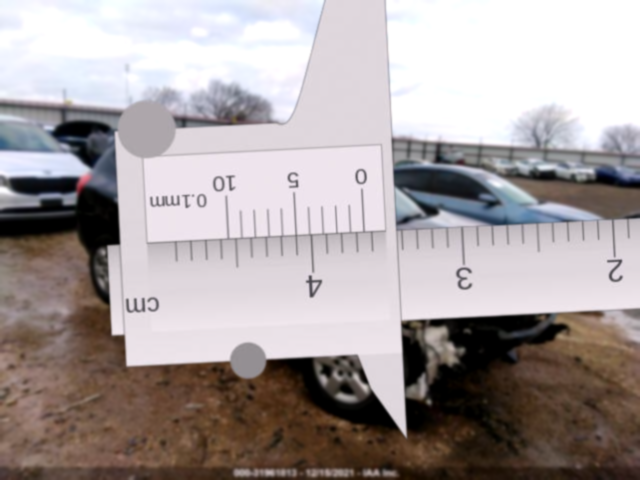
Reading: 36.5 mm
